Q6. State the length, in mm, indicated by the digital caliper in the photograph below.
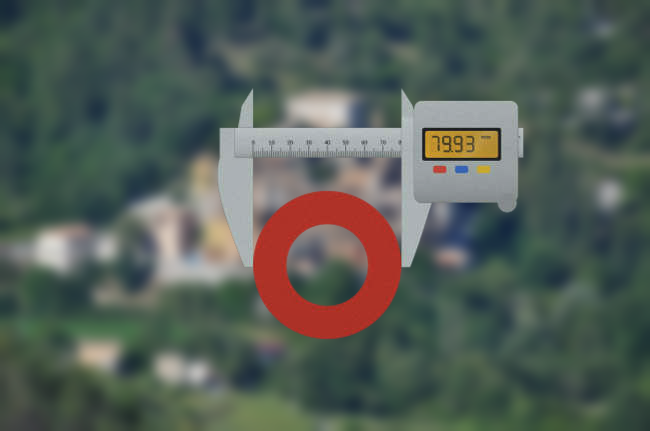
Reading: 79.93 mm
